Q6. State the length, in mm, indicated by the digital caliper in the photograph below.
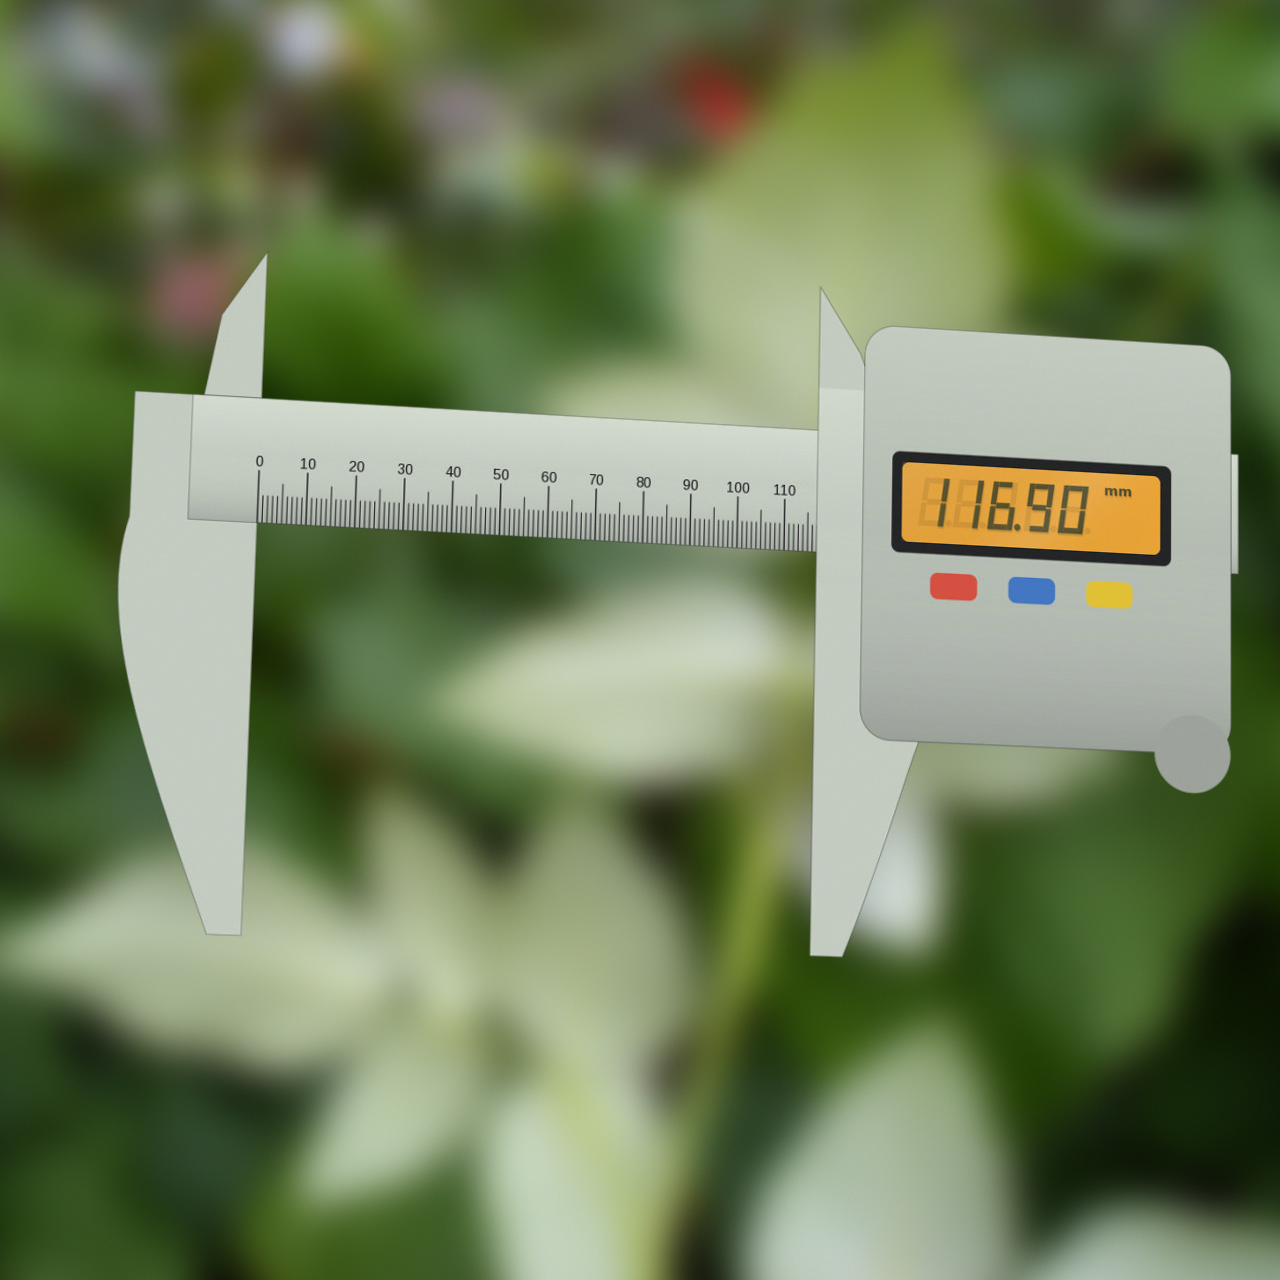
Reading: 116.90 mm
